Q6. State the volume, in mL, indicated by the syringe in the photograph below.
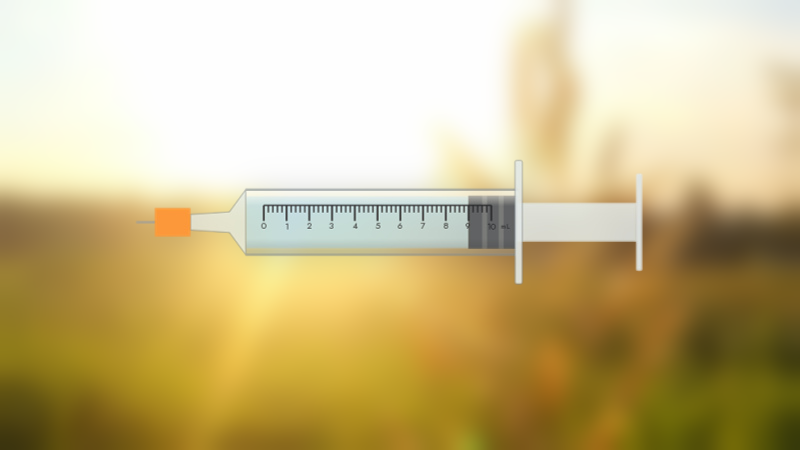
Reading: 9 mL
